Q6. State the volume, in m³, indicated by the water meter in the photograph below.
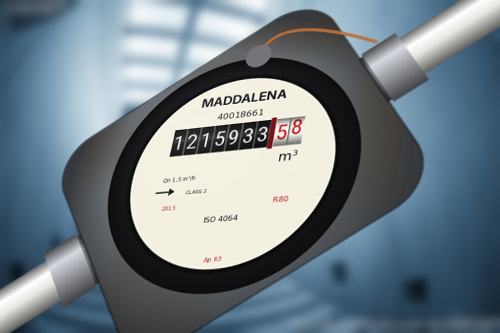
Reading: 1215933.58 m³
